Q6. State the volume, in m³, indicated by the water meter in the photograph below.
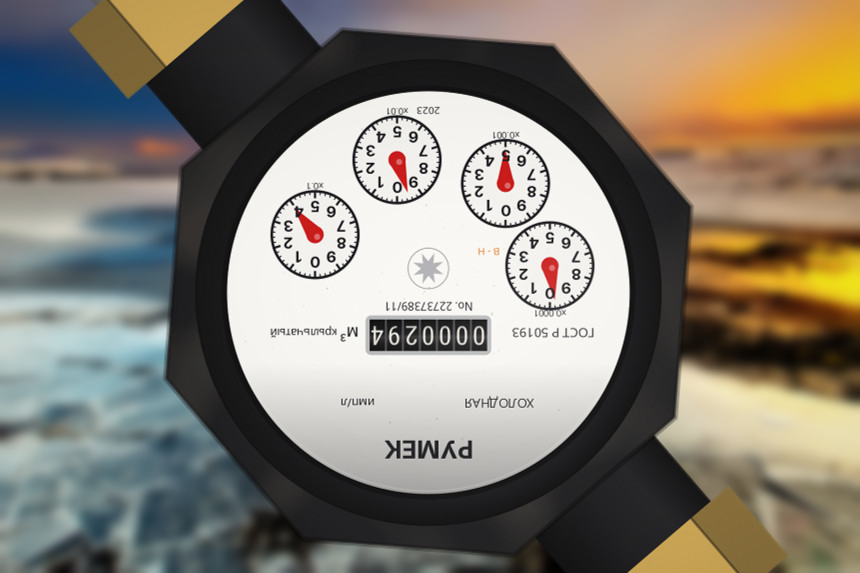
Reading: 294.3949 m³
